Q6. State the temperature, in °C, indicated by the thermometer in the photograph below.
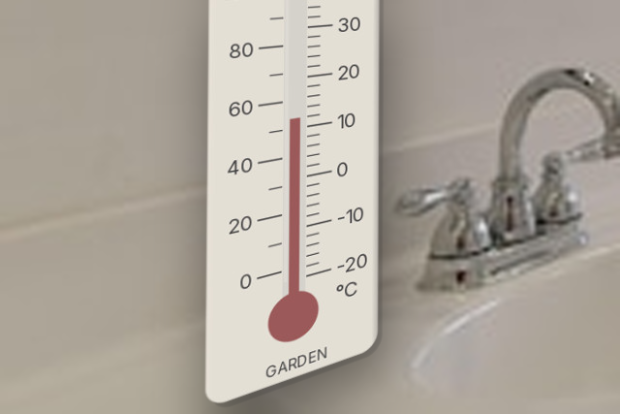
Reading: 12 °C
